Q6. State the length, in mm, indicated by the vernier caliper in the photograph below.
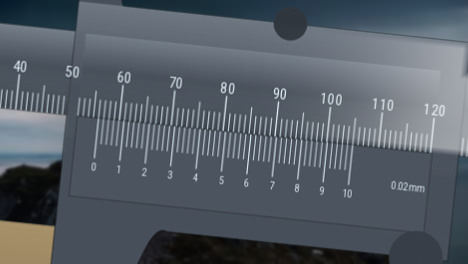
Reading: 56.0 mm
